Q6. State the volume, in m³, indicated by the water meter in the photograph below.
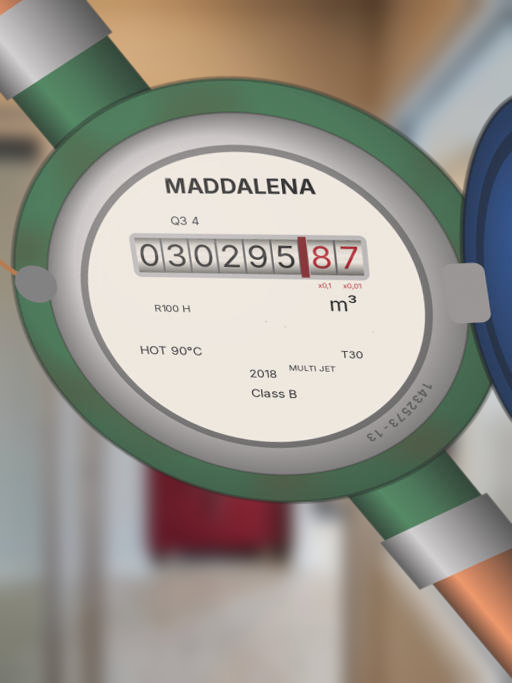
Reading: 30295.87 m³
